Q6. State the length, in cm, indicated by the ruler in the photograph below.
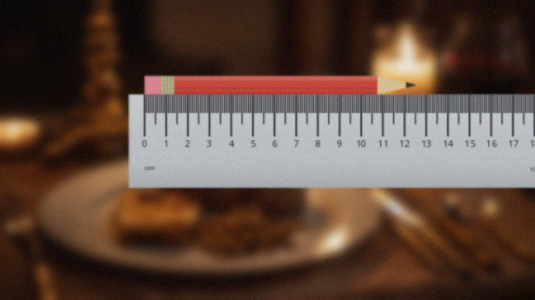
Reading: 12.5 cm
